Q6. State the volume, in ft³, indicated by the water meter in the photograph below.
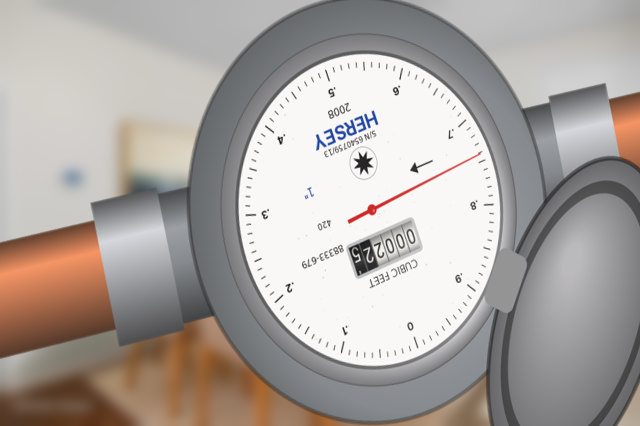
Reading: 224.74 ft³
